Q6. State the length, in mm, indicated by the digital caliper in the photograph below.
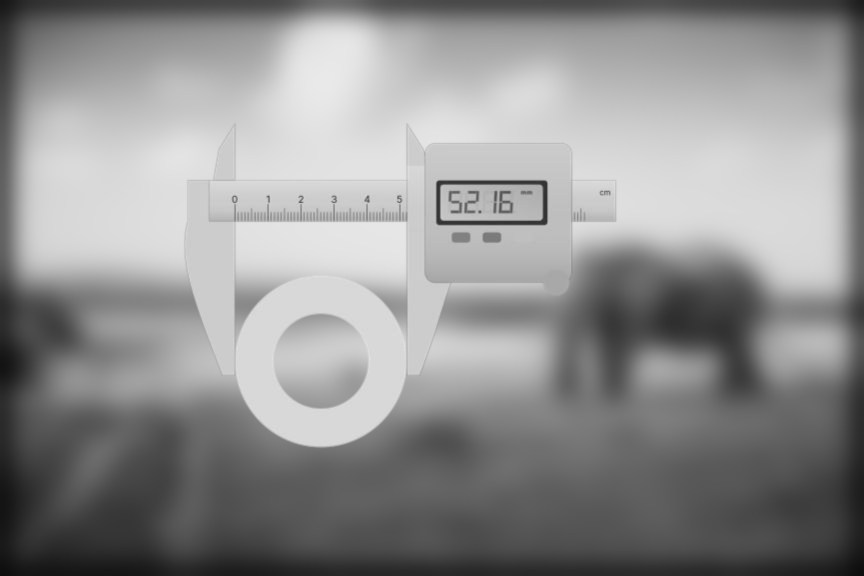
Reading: 52.16 mm
